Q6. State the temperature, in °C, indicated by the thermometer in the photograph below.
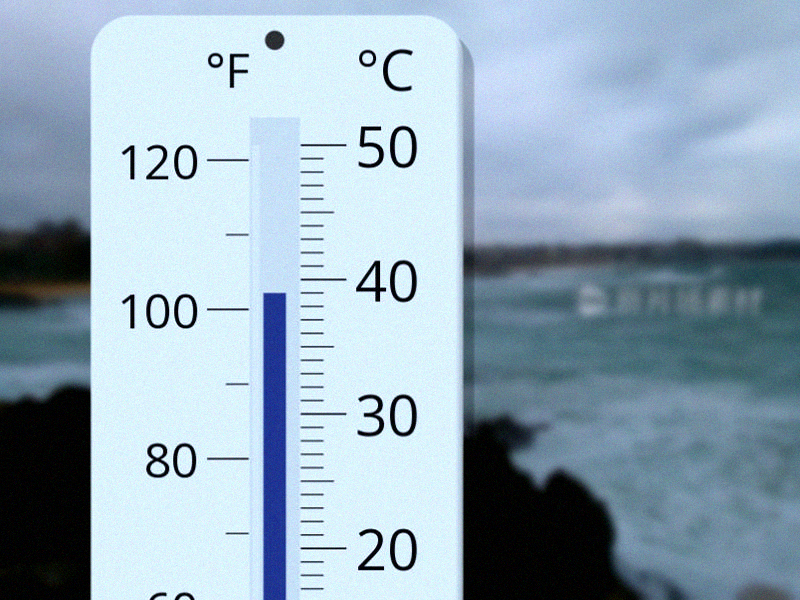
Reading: 39 °C
